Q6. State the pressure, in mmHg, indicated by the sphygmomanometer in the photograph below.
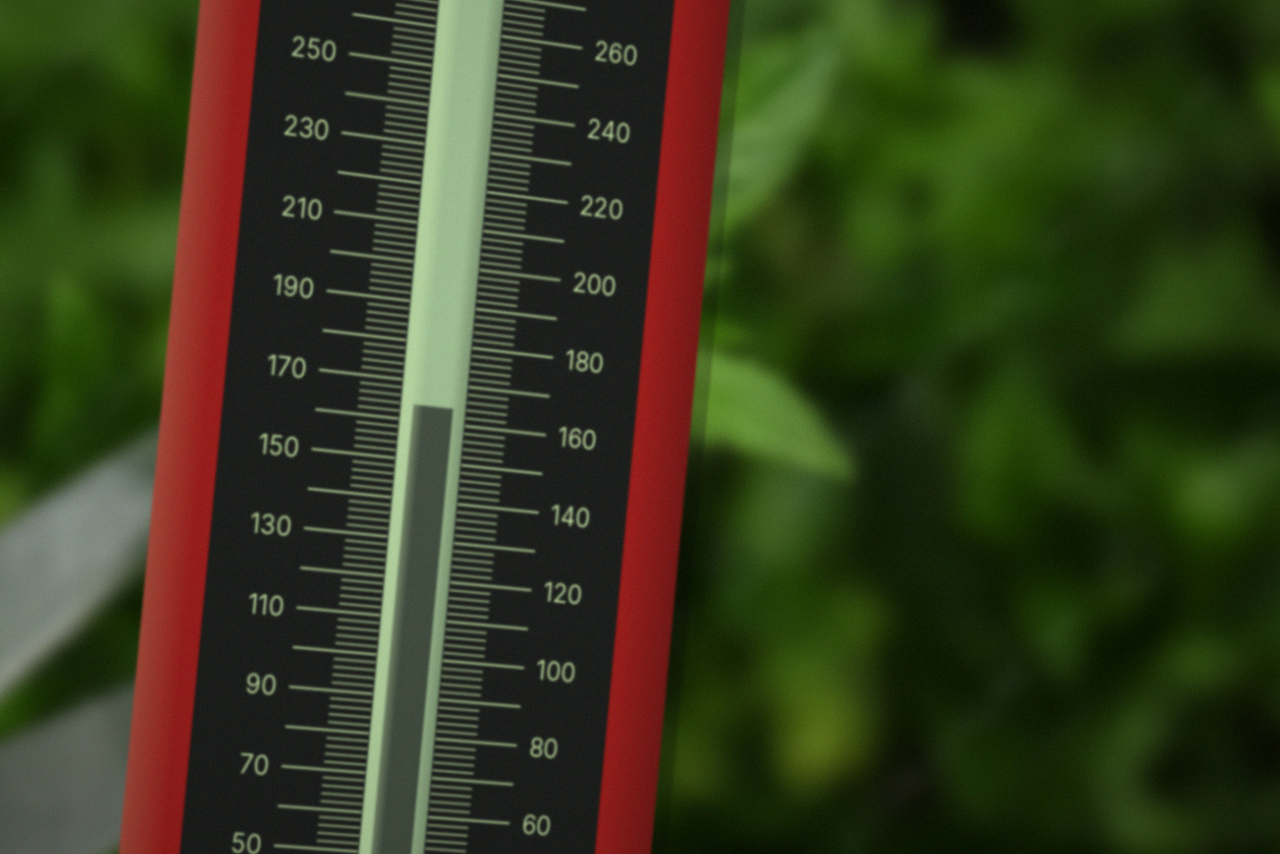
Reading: 164 mmHg
